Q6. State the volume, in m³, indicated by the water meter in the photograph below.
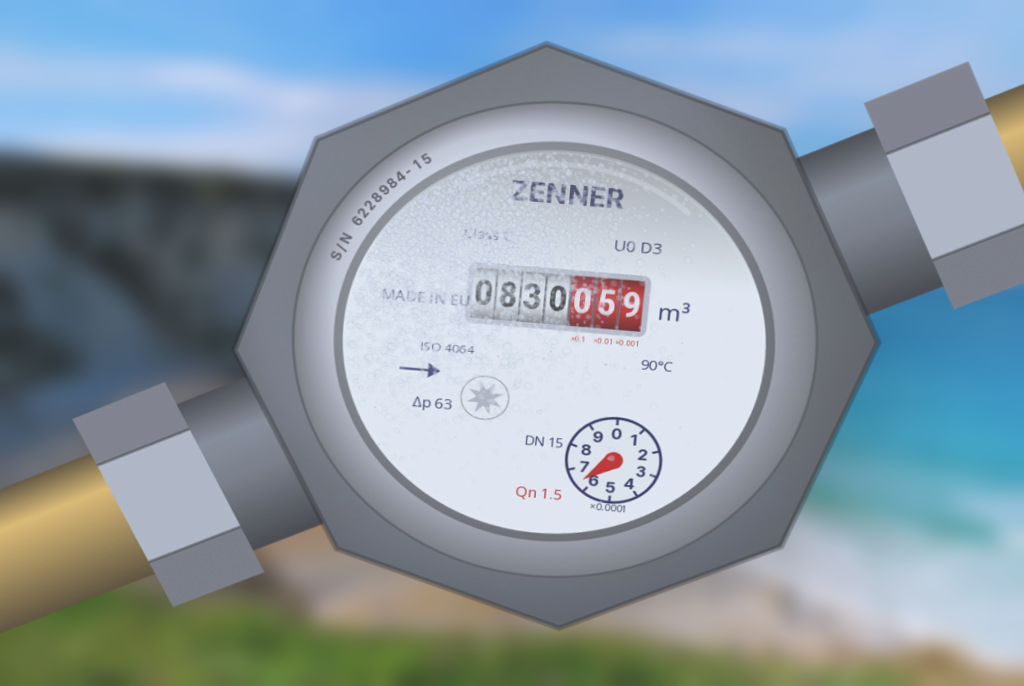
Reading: 830.0596 m³
